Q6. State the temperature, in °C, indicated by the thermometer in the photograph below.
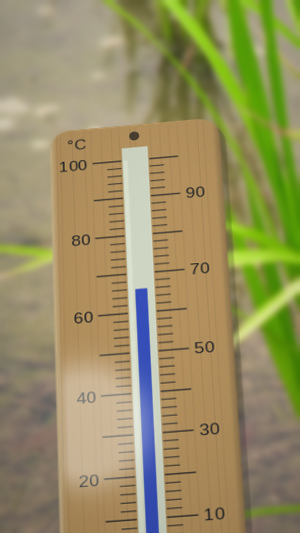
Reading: 66 °C
